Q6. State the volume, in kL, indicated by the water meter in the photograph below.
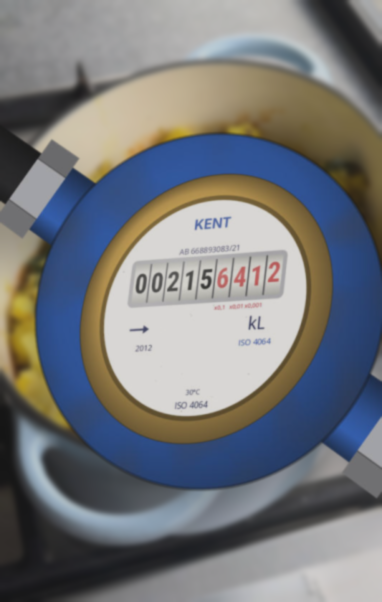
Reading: 215.6412 kL
